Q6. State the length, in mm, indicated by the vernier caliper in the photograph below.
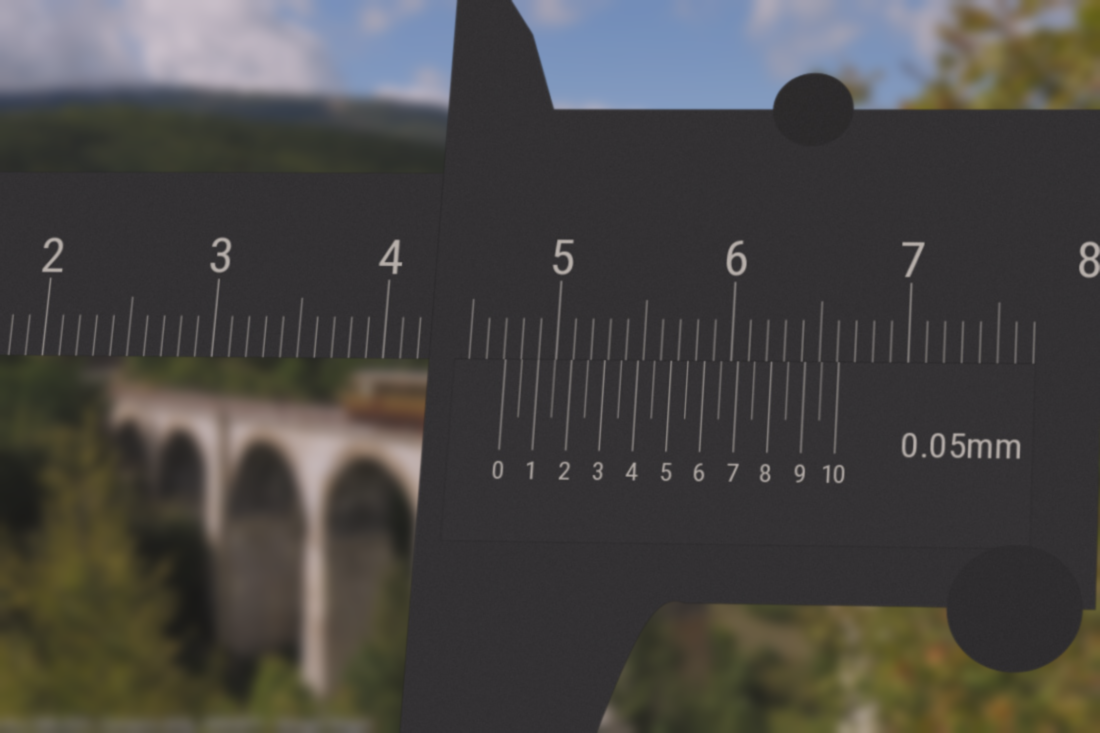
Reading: 47.1 mm
